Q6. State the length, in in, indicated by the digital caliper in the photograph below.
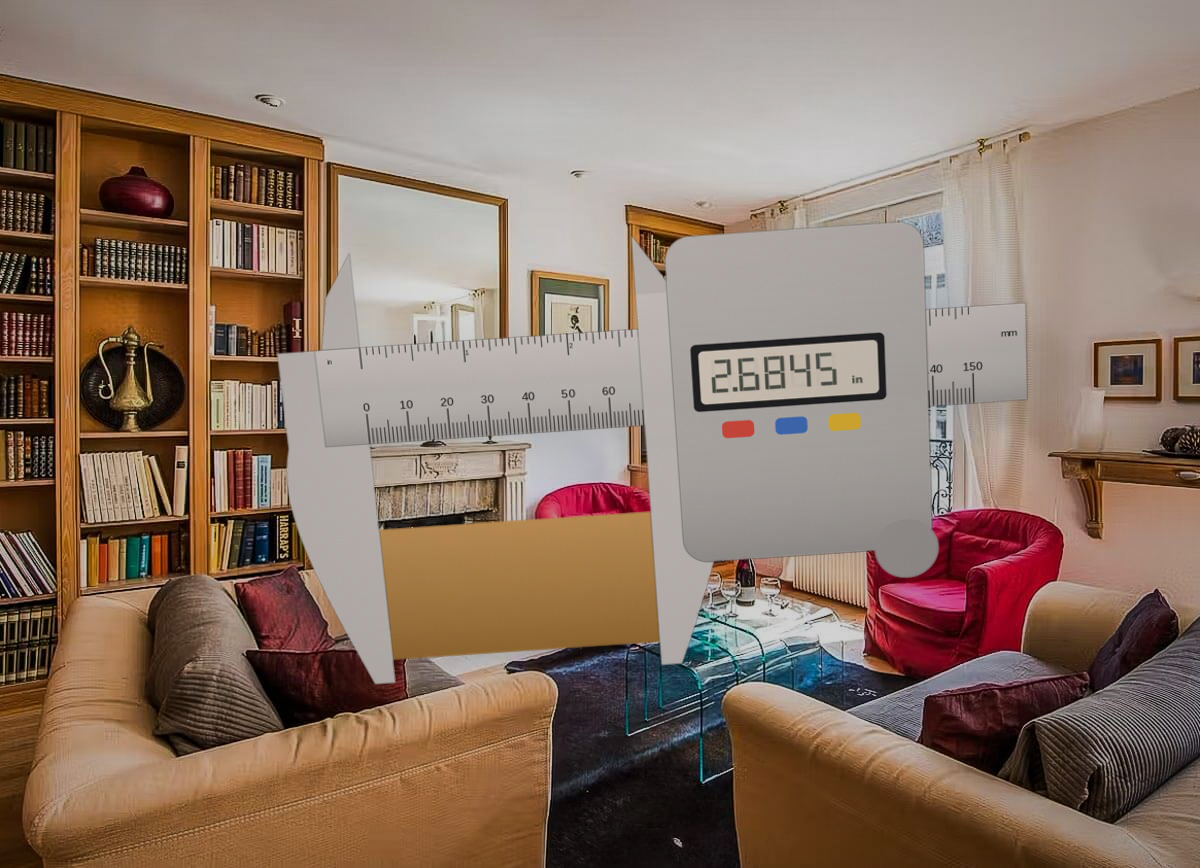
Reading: 2.6845 in
